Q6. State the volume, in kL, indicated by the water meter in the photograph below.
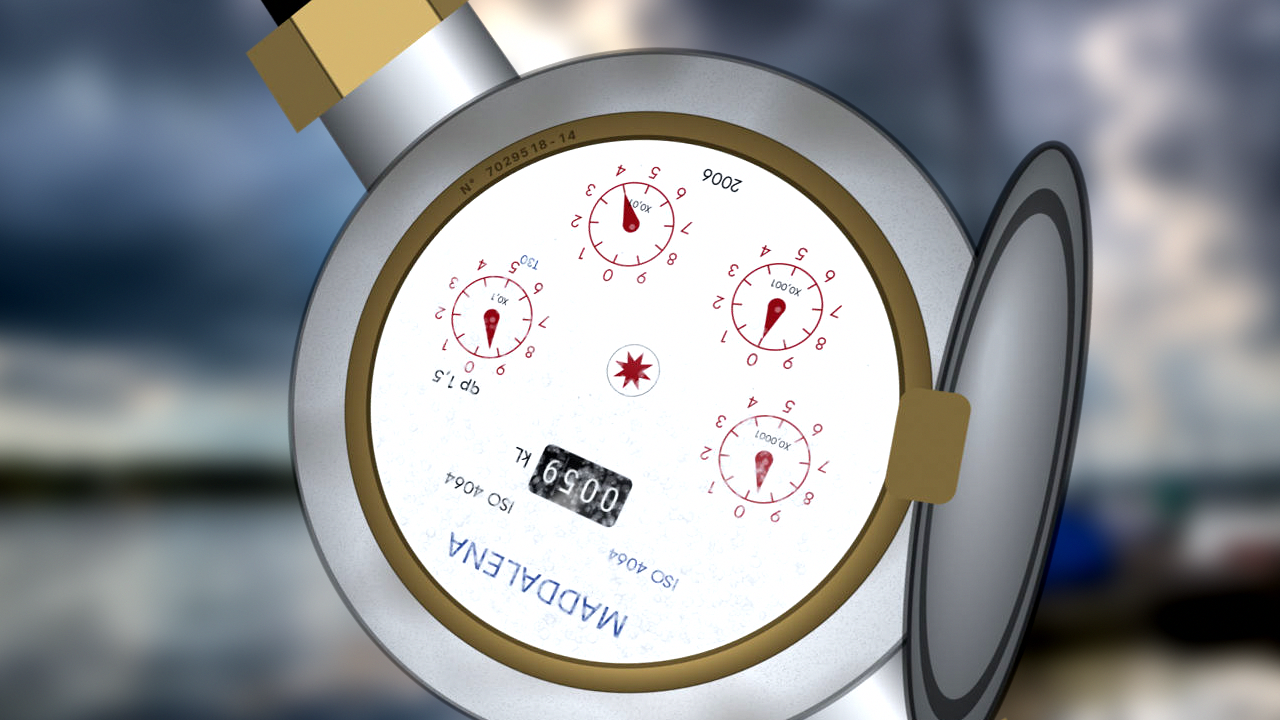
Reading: 58.9399 kL
